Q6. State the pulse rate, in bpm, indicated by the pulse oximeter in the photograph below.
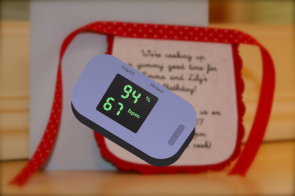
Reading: 67 bpm
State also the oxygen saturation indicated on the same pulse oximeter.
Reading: 94 %
